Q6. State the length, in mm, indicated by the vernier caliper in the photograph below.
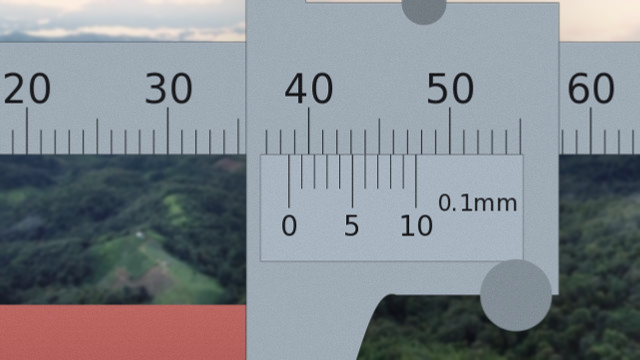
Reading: 38.6 mm
